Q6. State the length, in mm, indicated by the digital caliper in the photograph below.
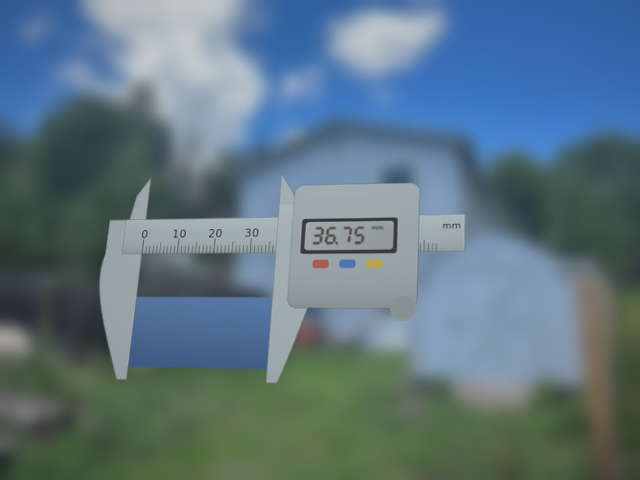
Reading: 36.75 mm
